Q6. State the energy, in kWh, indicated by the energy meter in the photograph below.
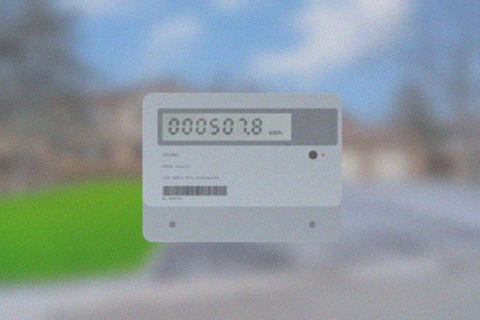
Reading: 507.8 kWh
